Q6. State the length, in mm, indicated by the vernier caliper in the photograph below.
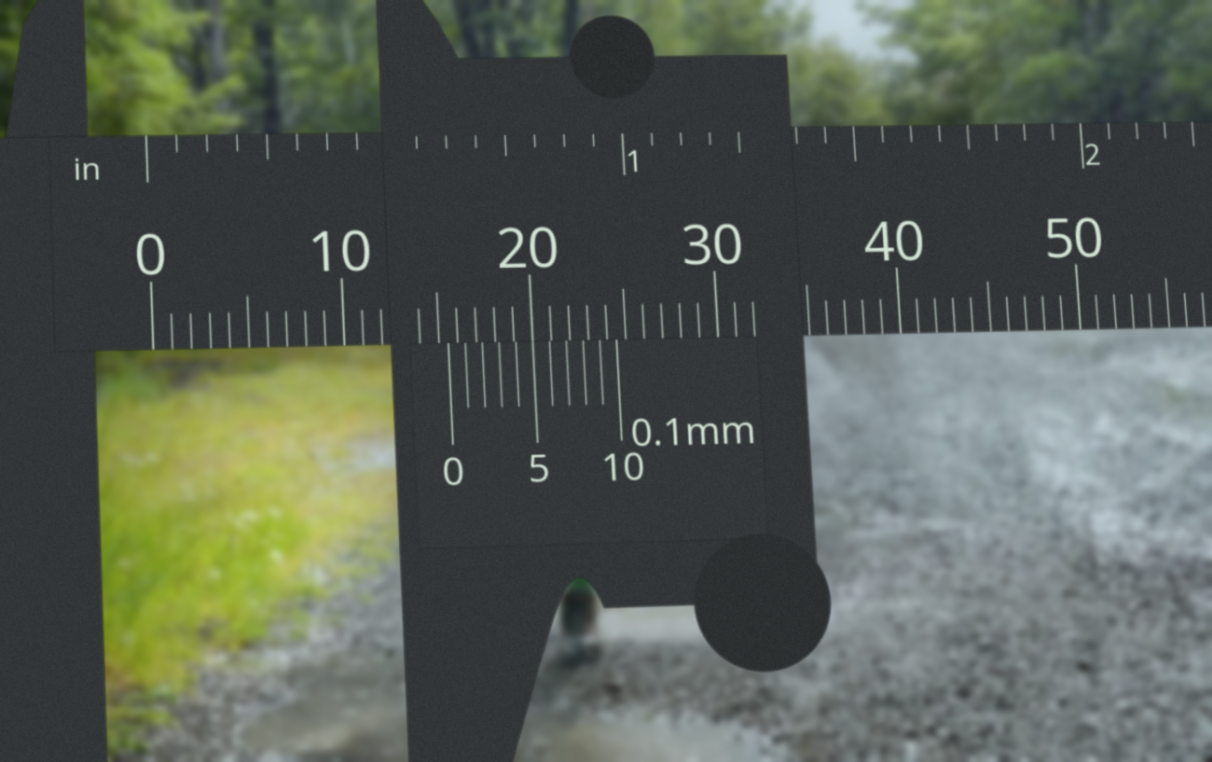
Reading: 15.5 mm
